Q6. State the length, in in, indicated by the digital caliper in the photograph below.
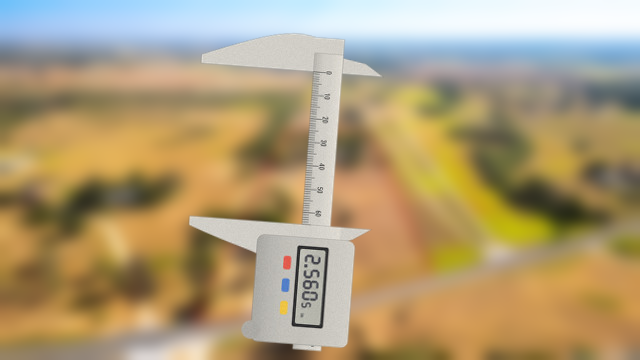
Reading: 2.5605 in
